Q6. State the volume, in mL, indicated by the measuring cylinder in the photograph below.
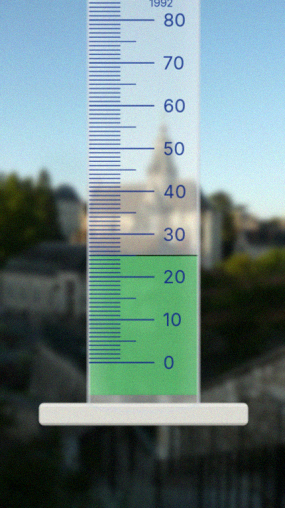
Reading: 25 mL
